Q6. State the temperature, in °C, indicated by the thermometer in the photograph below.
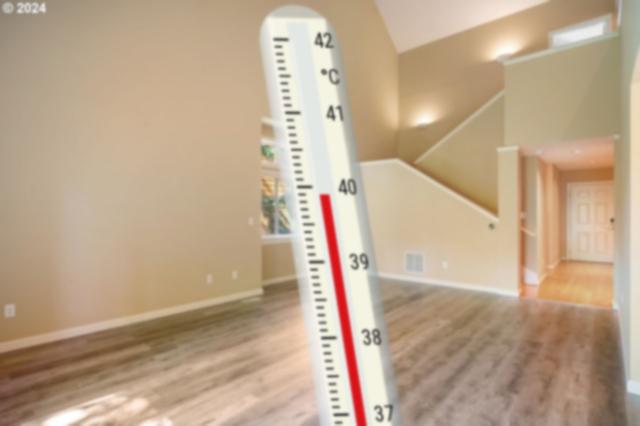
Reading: 39.9 °C
